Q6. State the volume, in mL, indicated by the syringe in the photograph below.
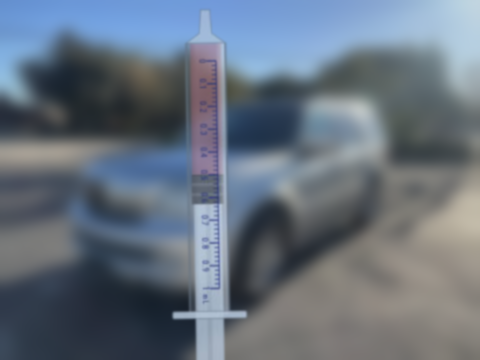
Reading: 0.5 mL
